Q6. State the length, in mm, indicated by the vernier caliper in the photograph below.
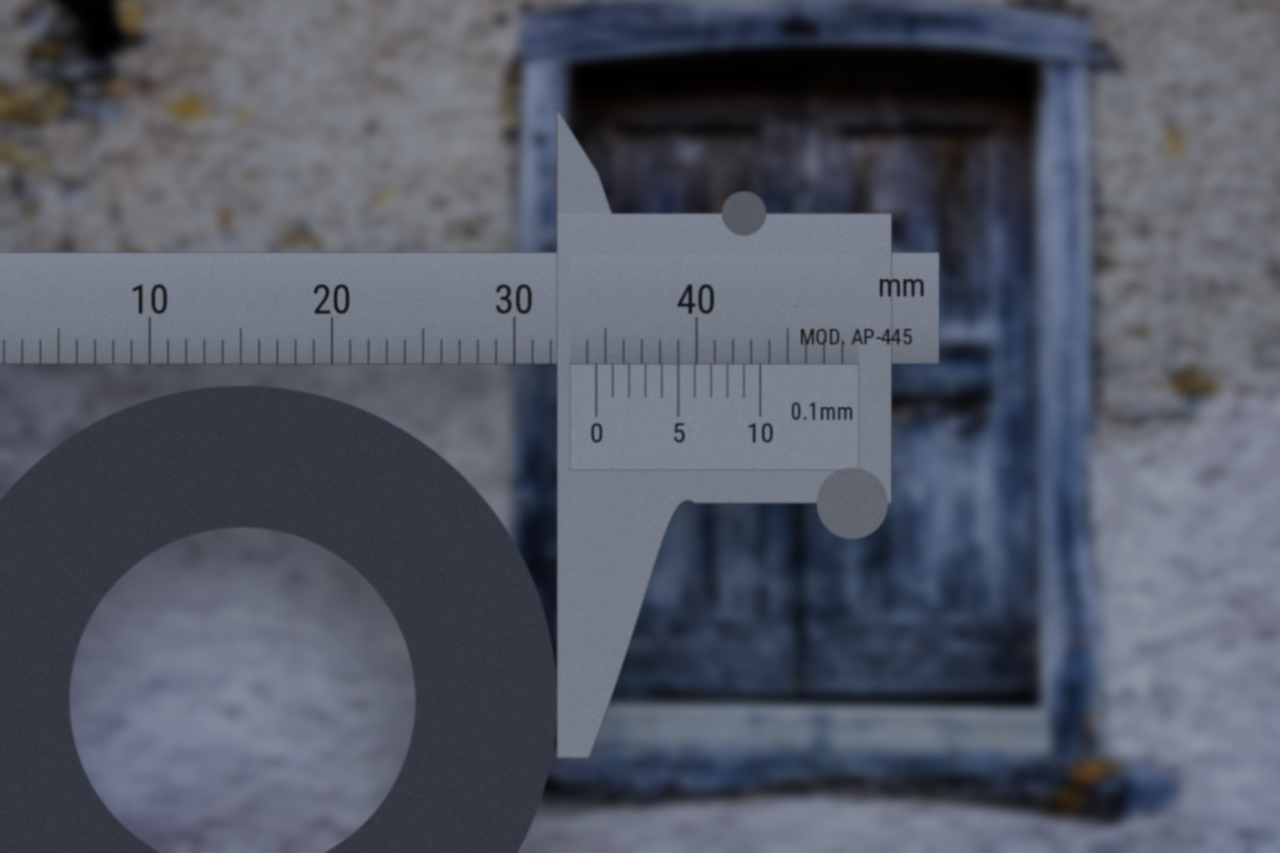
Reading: 34.5 mm
